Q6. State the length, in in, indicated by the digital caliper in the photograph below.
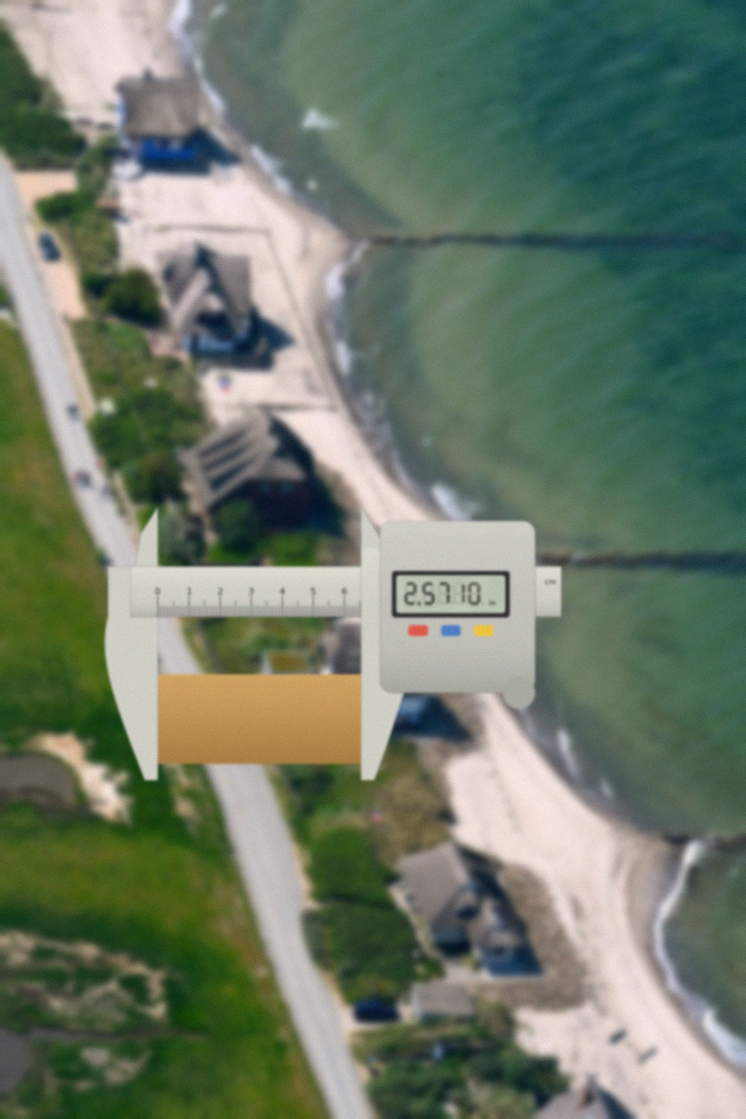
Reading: 2.5710 in
